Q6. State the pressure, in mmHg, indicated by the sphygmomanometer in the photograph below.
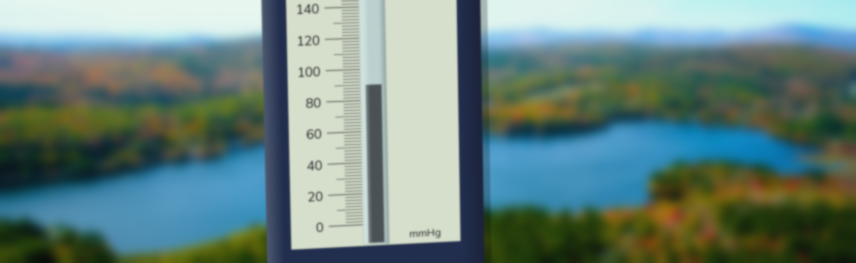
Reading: 90 mmHg
